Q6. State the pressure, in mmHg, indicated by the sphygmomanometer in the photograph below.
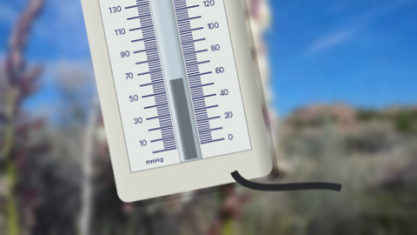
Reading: 60 mmHg
